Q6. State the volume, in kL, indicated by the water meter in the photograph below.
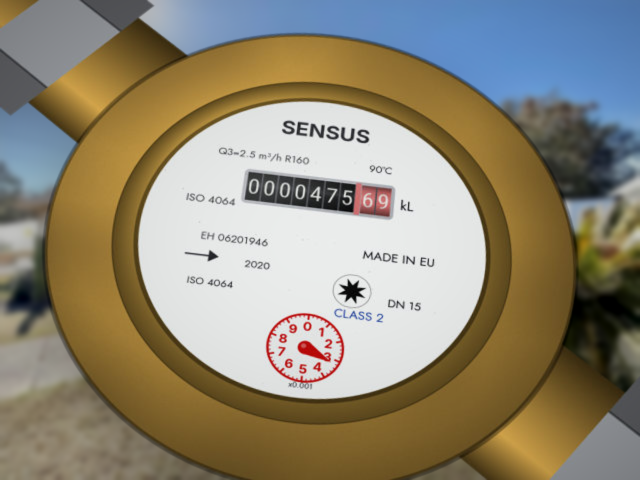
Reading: 475.693 kL
